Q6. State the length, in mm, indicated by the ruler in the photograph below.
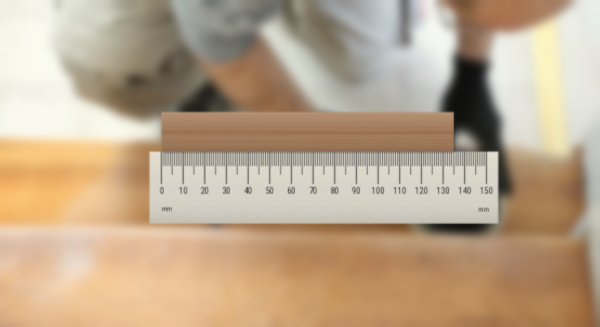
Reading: 135 mm
